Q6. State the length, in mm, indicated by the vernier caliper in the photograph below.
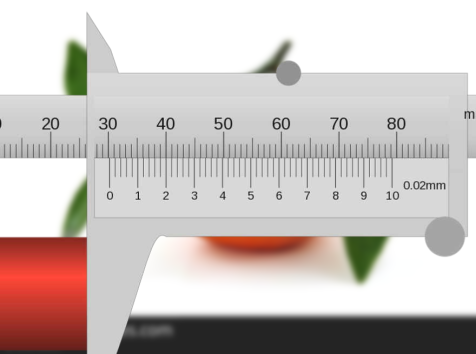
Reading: 30.2 mm
